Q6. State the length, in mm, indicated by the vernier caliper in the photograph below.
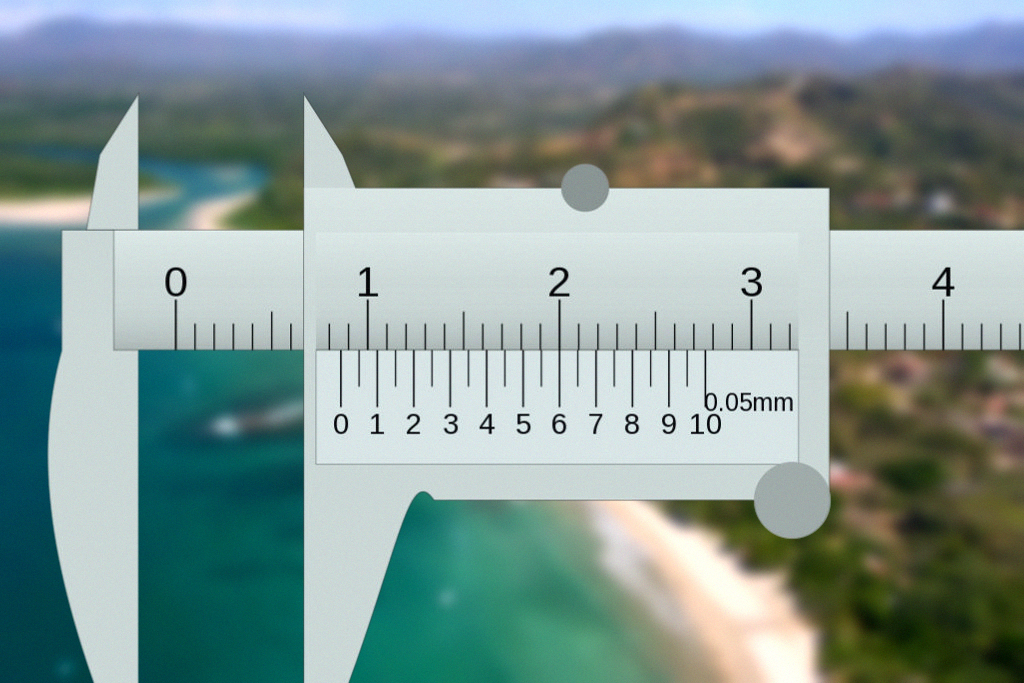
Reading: 8.6 mm
